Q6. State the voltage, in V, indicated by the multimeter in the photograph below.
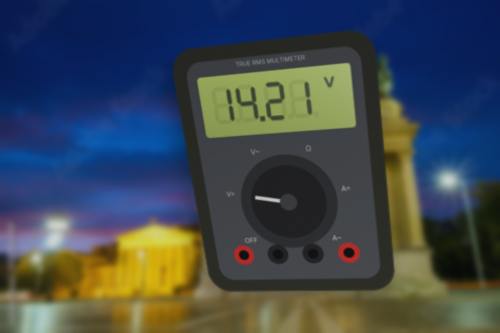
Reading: 14.21 V
